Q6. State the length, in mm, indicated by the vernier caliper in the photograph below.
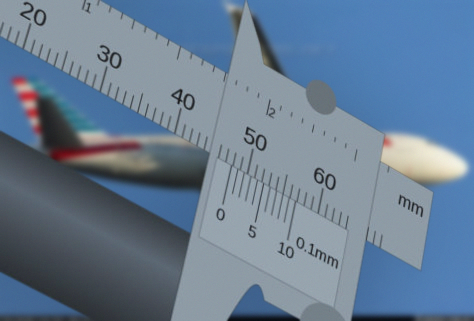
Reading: 47.8 mm
